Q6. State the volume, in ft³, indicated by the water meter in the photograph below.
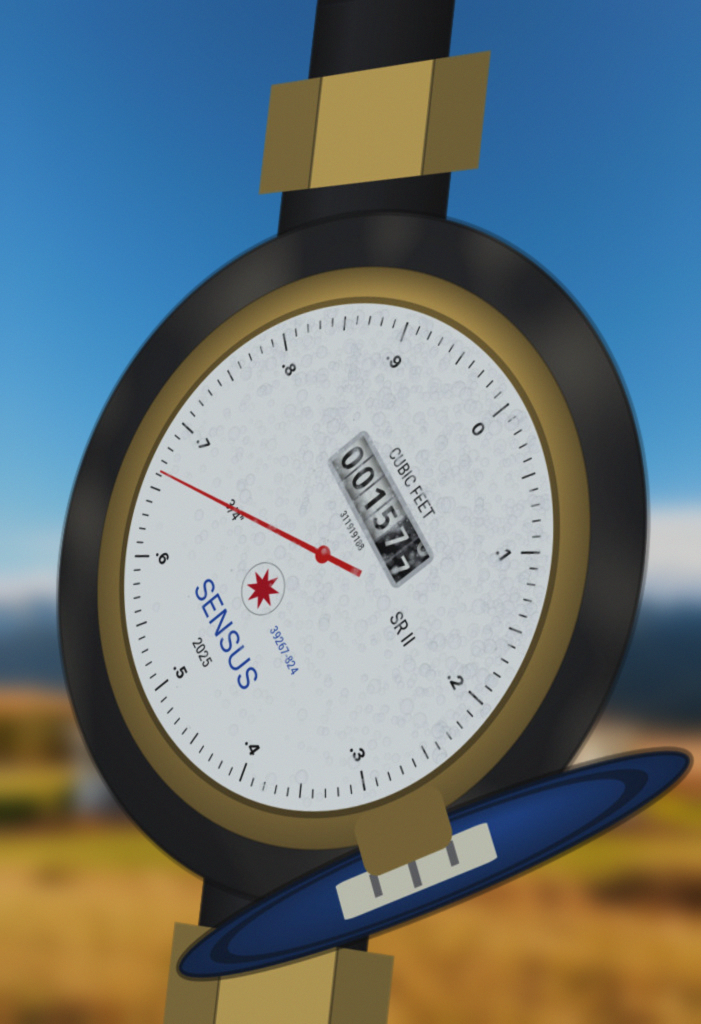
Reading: 1576.66 ft³
